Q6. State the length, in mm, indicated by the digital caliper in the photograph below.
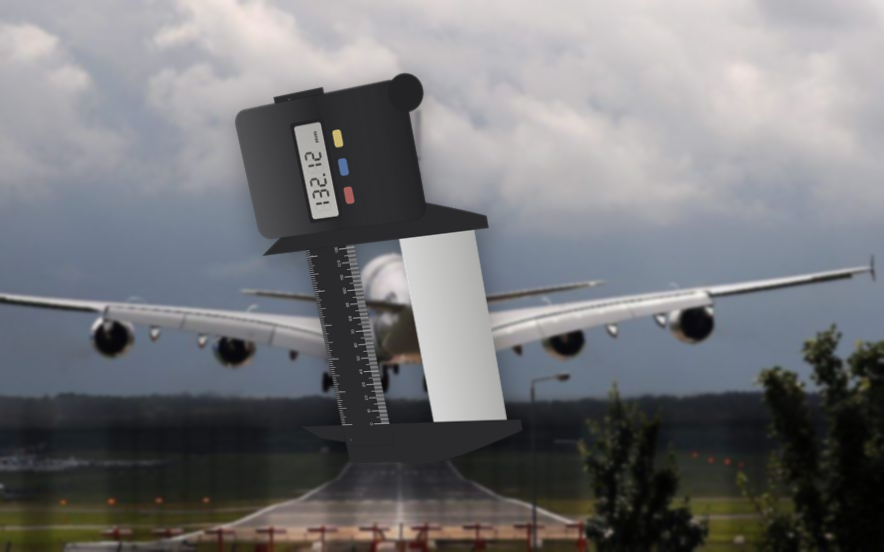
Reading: 132.12 mm
